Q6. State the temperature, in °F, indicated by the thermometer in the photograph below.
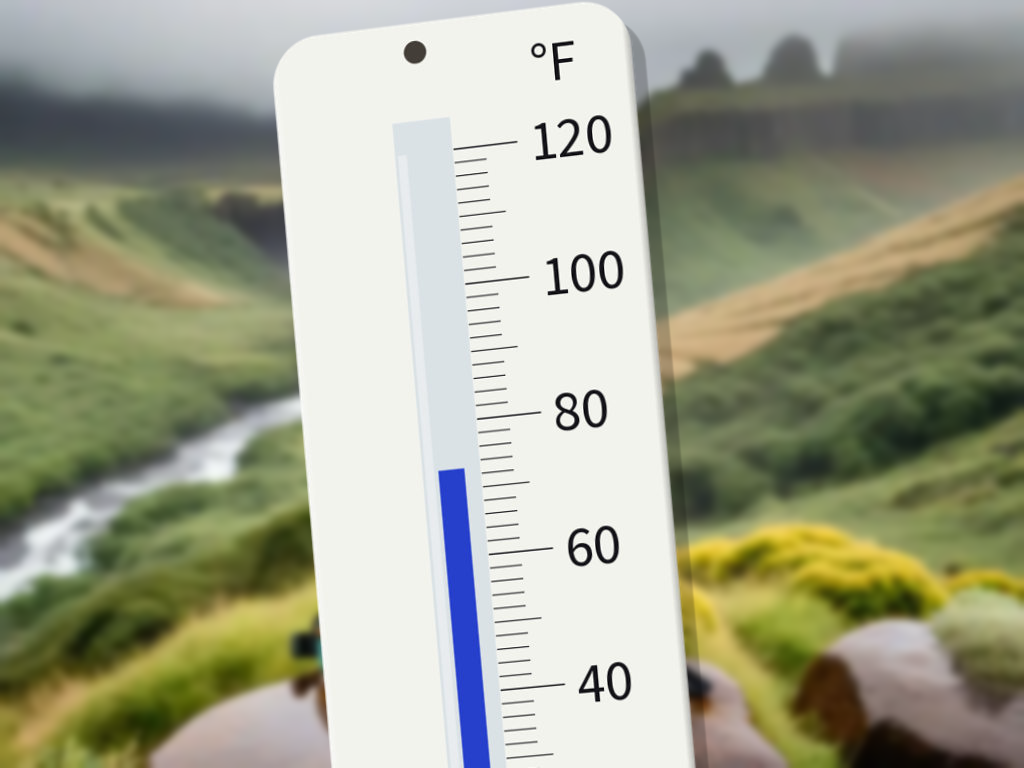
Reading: 73 °F
